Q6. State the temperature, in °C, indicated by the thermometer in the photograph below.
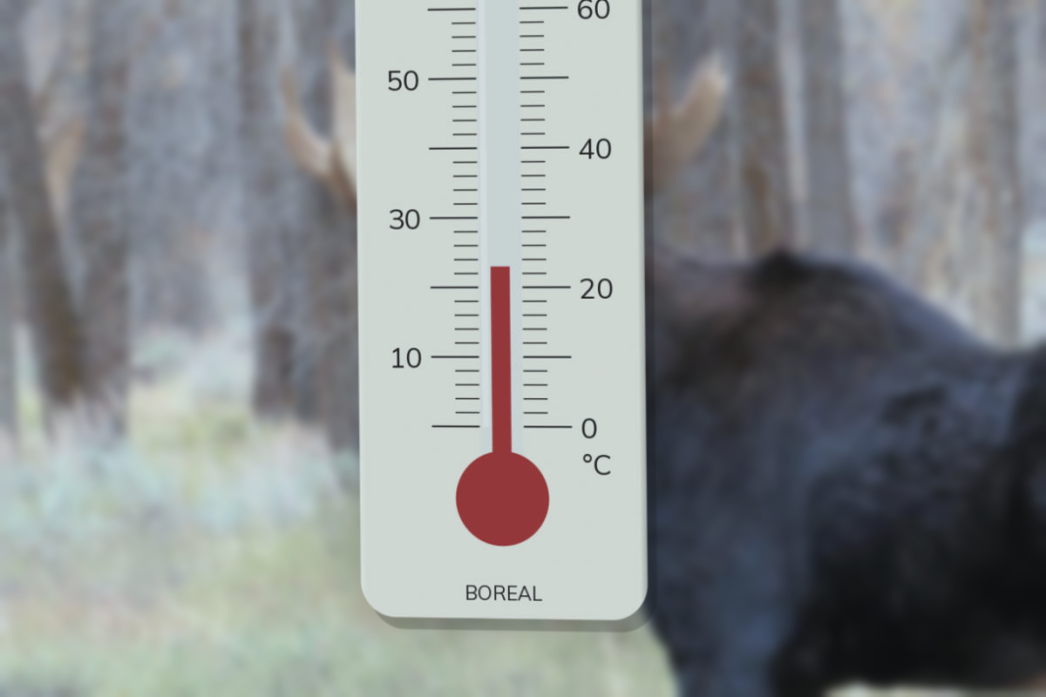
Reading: 23 °C
